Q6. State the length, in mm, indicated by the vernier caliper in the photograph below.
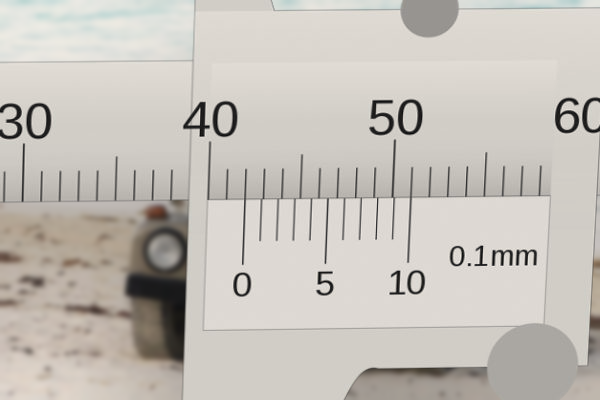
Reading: 42.0 mm
